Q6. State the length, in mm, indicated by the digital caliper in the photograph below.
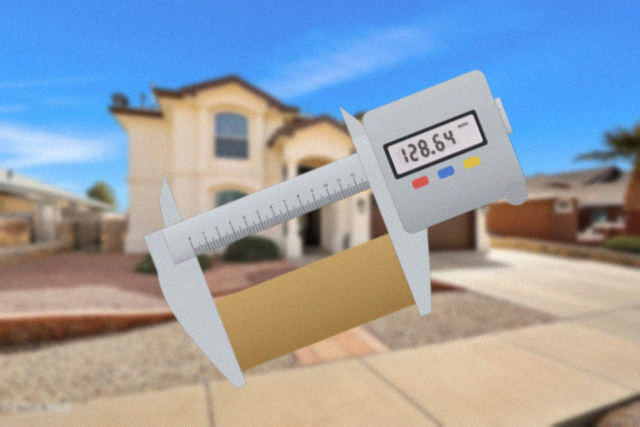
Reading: 128.64 mm
